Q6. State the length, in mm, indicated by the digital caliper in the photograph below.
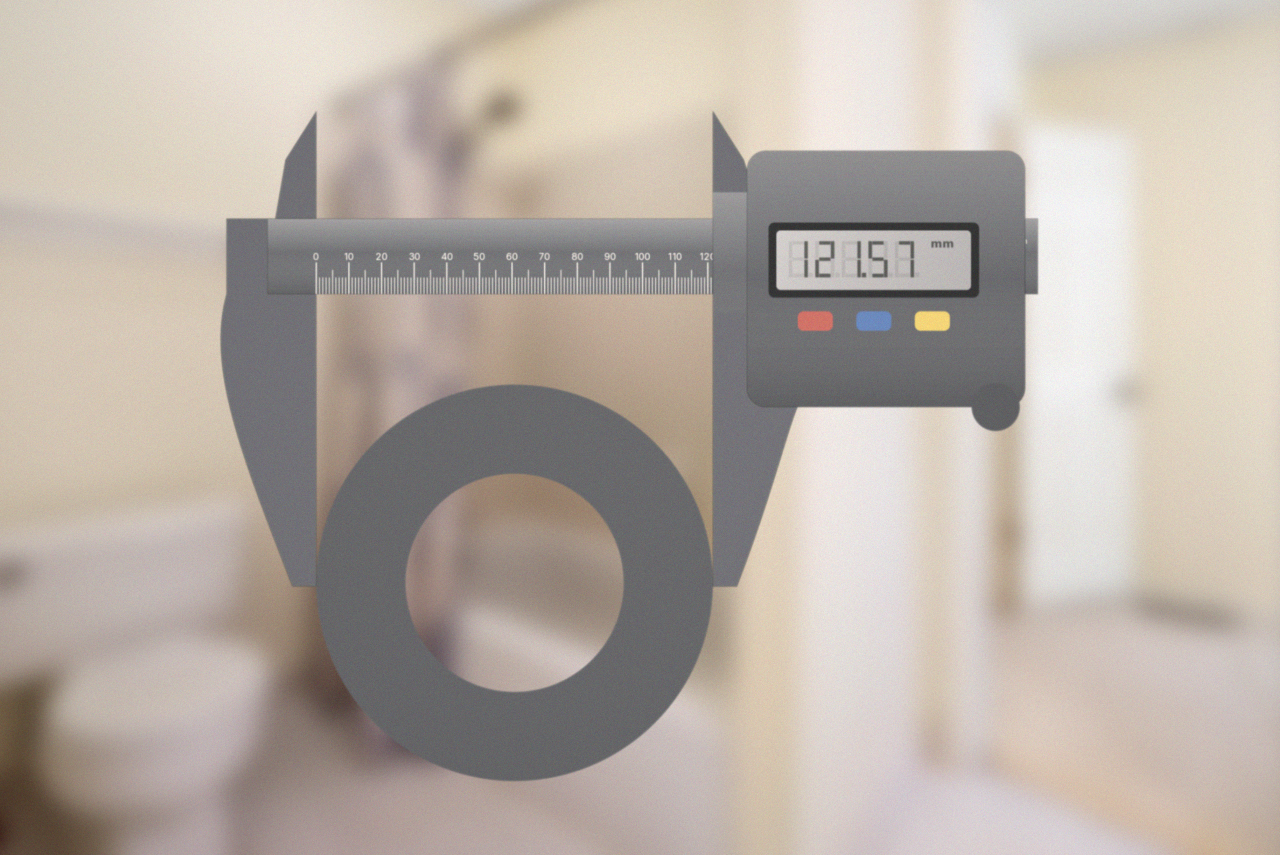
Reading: 121.57 mm
